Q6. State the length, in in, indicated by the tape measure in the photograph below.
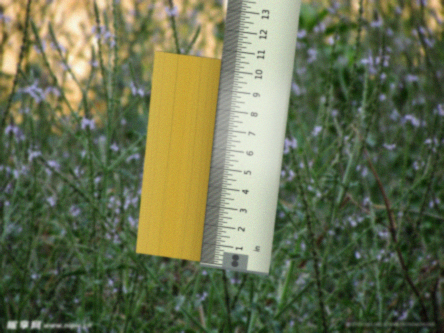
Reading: 10.5 in
